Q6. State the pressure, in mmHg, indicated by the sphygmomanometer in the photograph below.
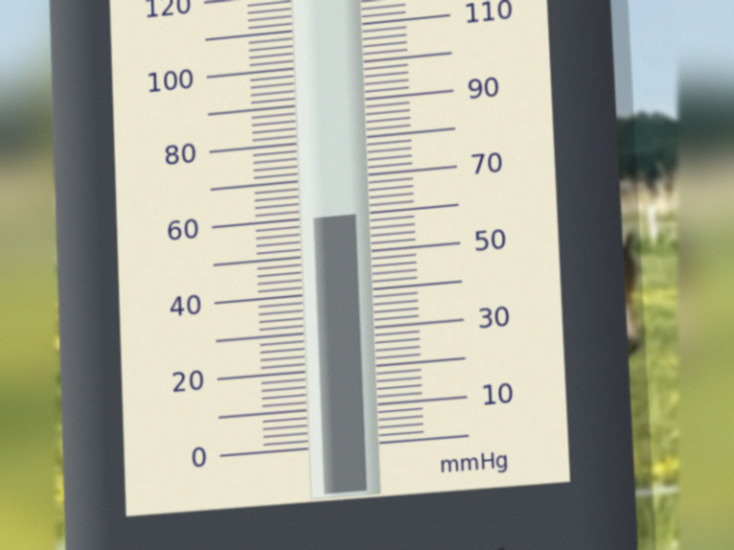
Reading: 60 mmHg
